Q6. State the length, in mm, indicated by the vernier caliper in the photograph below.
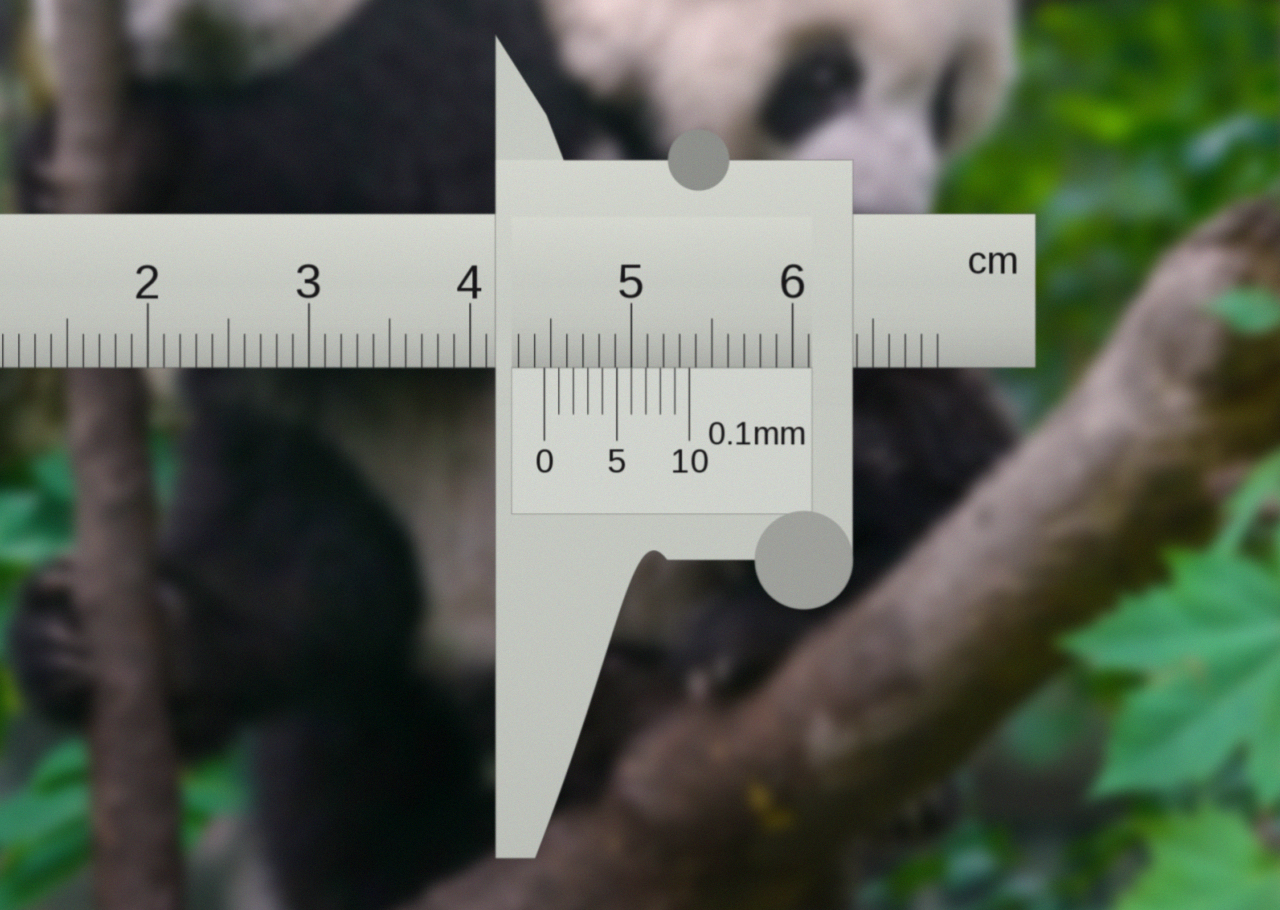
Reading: 44.6 mm
